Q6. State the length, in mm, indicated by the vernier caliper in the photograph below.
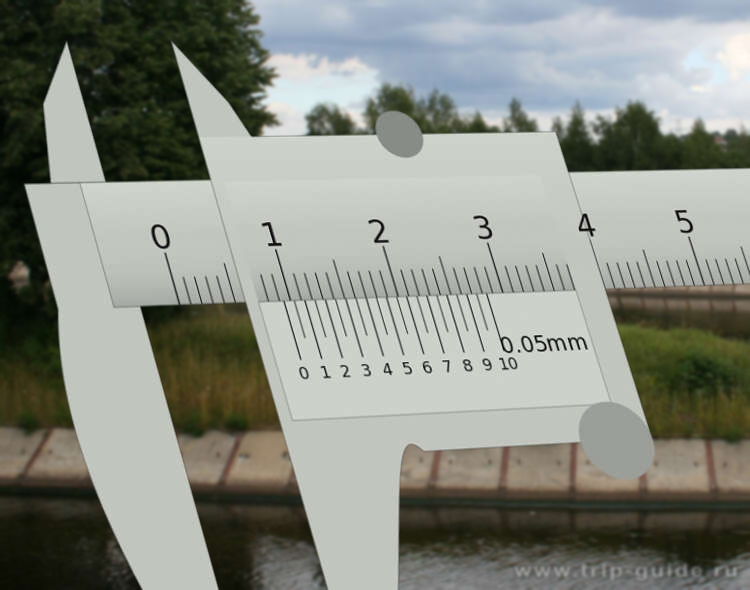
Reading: 9.4 mm
